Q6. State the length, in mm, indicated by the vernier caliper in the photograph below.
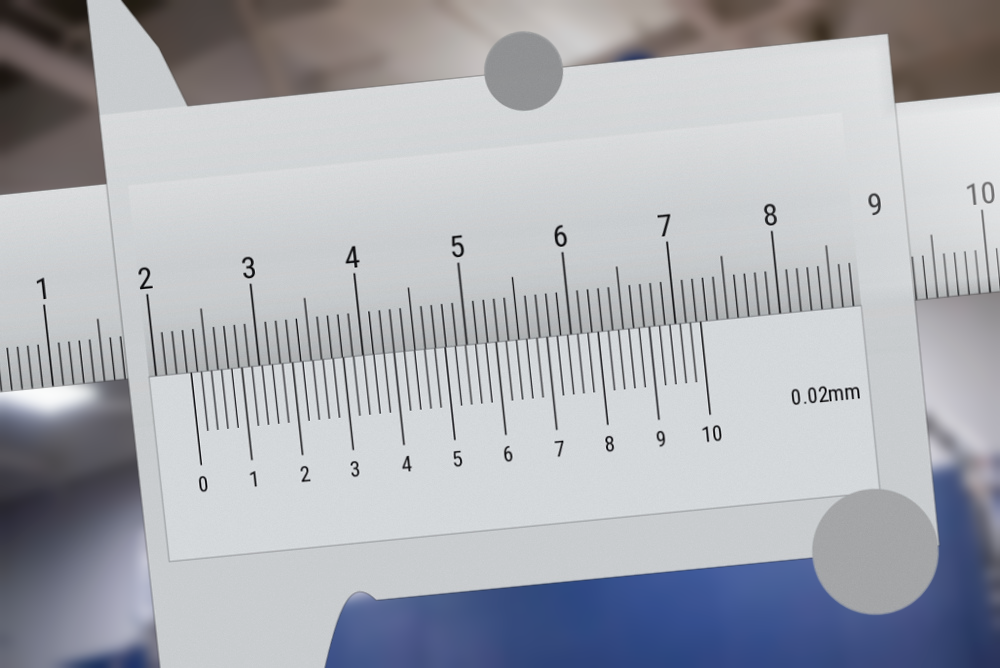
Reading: 23.4 mm
